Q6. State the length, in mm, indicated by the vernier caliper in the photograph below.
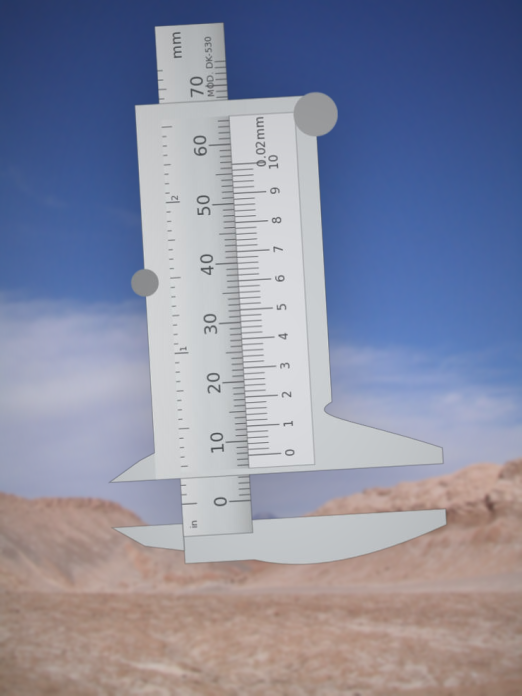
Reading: 7.6 mm
